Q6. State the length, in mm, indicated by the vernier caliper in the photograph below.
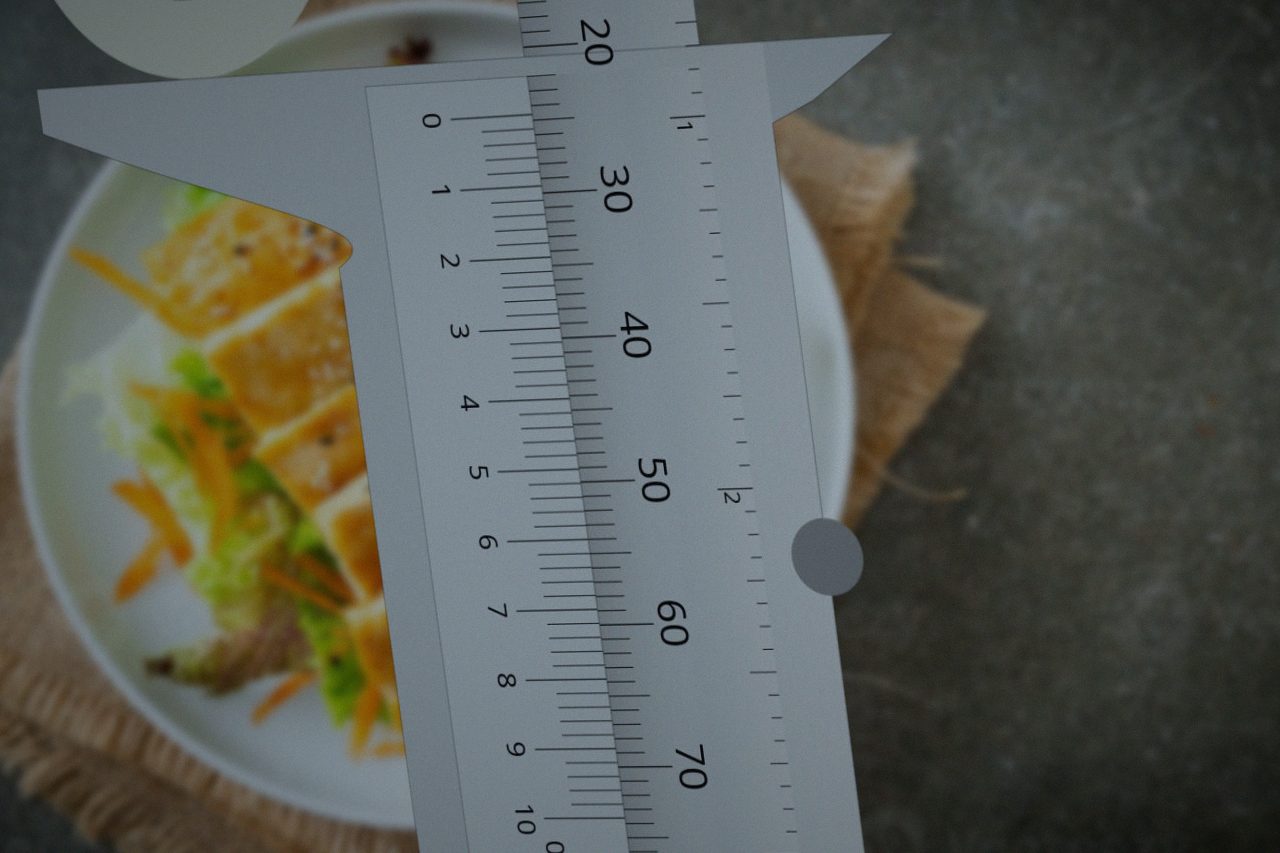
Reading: 24.6 mm
